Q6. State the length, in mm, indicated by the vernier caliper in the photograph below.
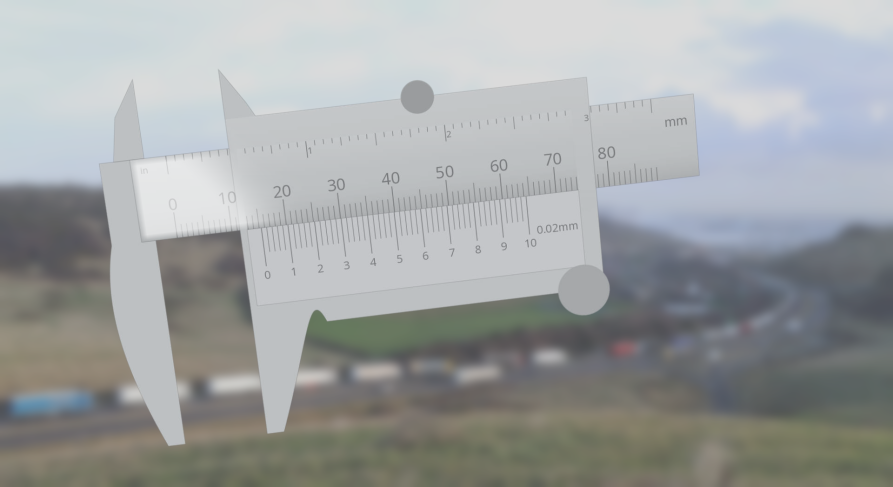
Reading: 15.4 mm
